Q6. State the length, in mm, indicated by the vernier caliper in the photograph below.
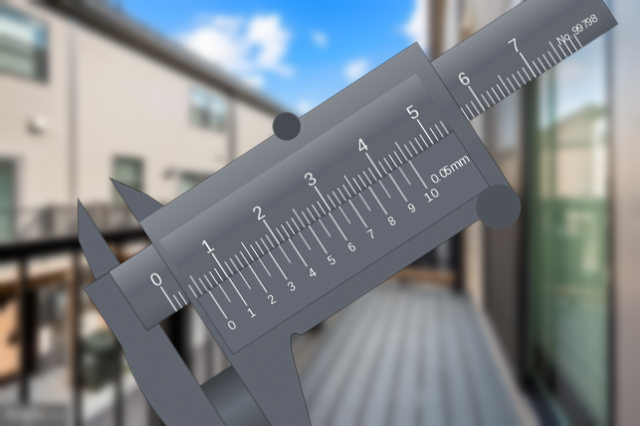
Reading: 6.2 mm
